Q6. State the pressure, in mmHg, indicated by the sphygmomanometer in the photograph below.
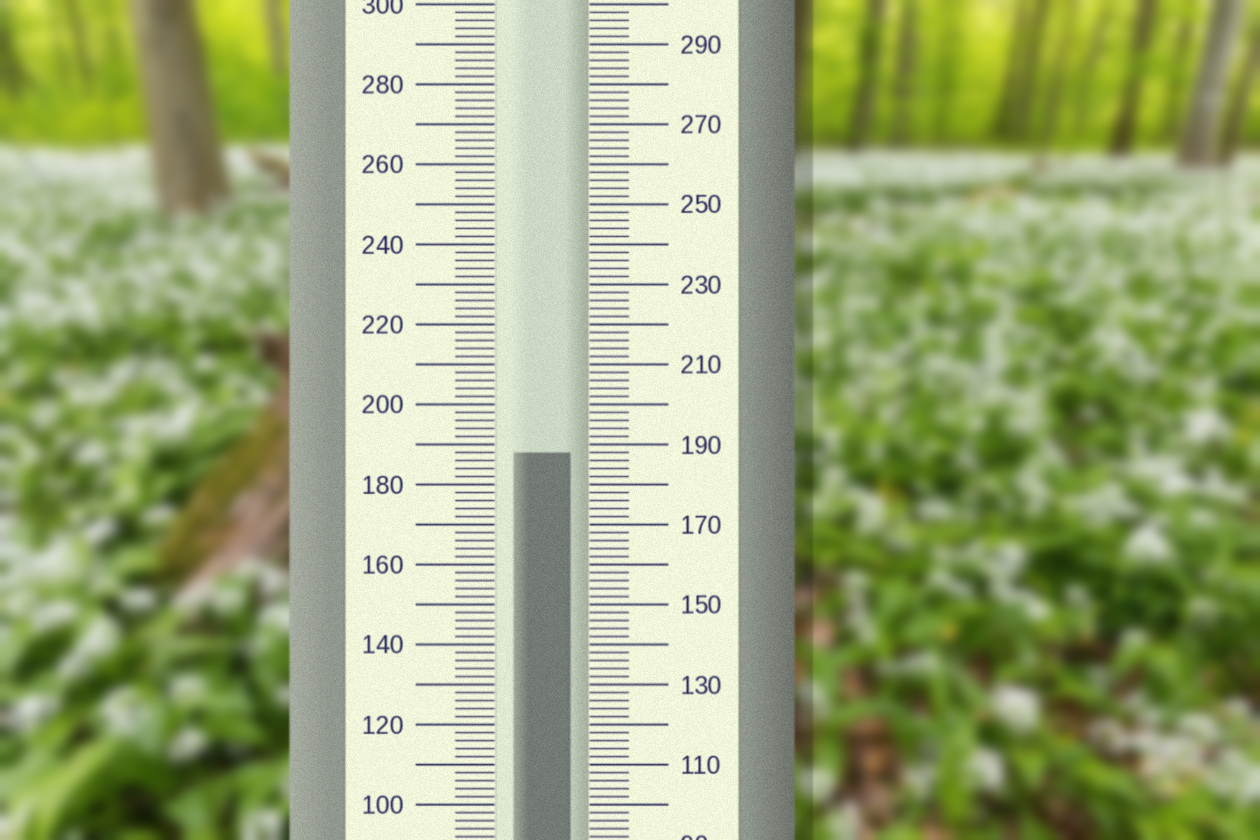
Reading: 188 mmHg
